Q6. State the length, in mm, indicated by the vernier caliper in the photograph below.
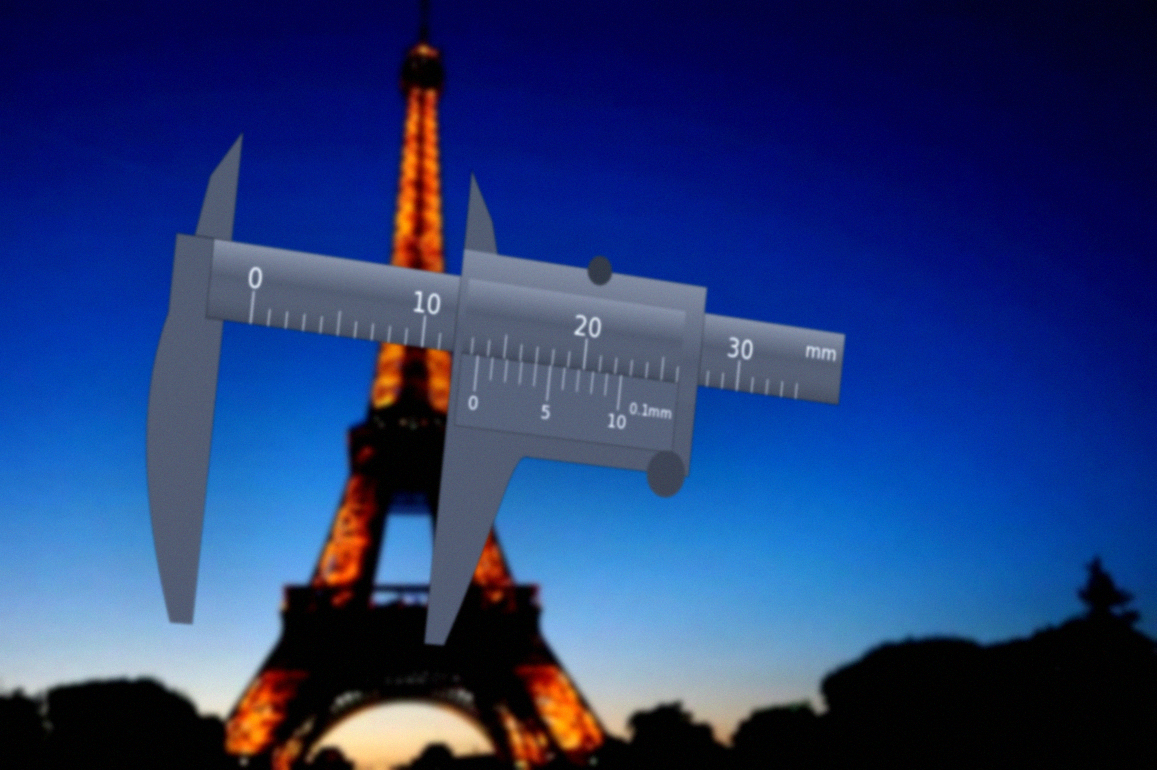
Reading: 13.4 mm
